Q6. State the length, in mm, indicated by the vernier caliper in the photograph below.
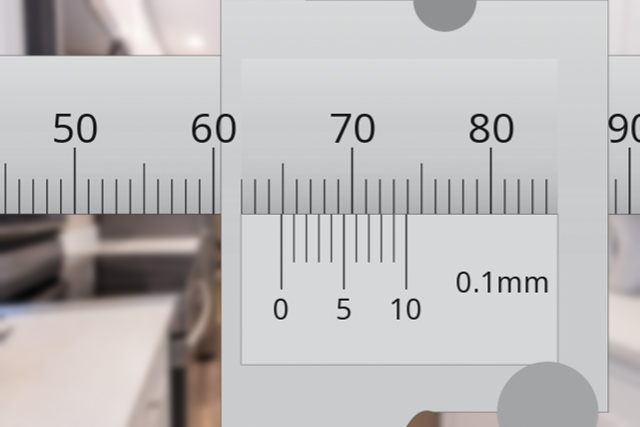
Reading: 64.9 mm
